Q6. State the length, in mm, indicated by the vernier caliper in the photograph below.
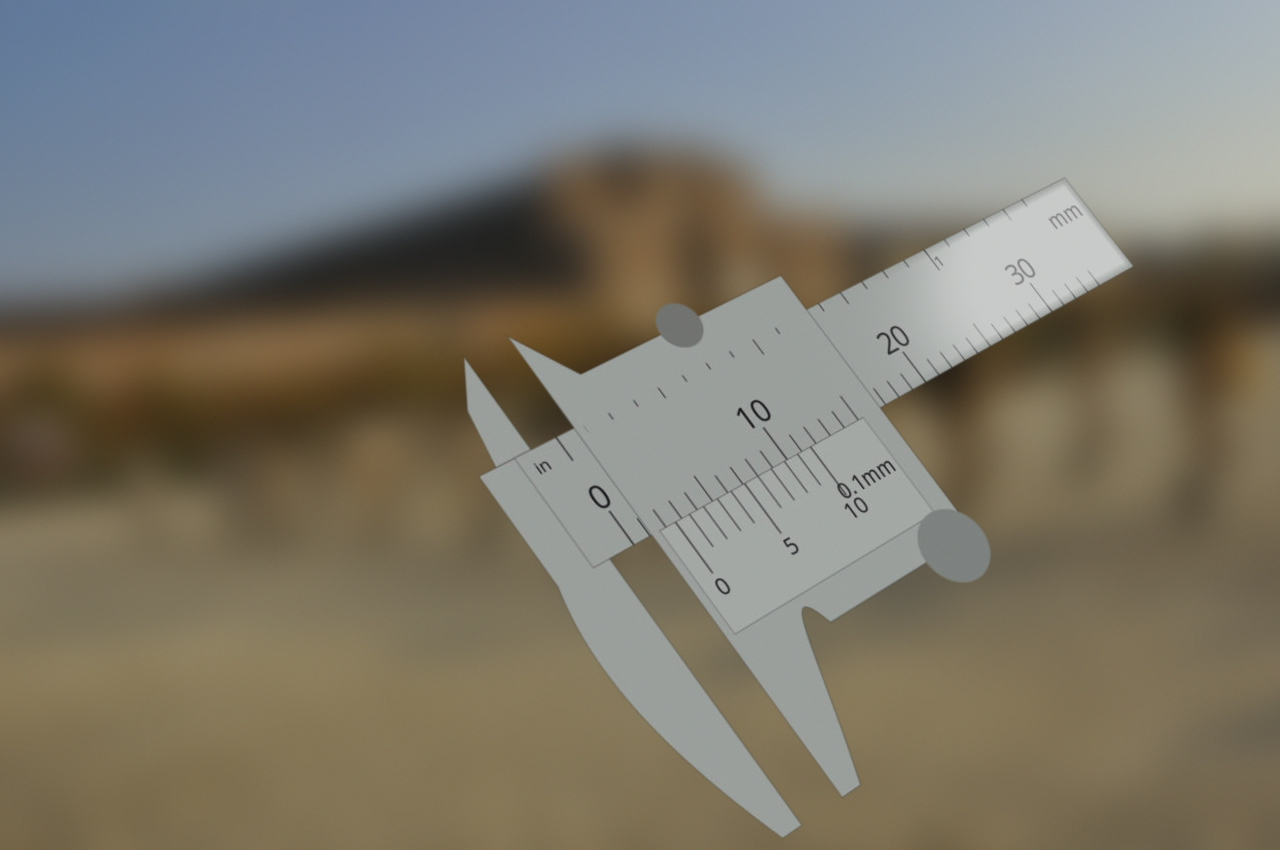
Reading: 2.6 mm
